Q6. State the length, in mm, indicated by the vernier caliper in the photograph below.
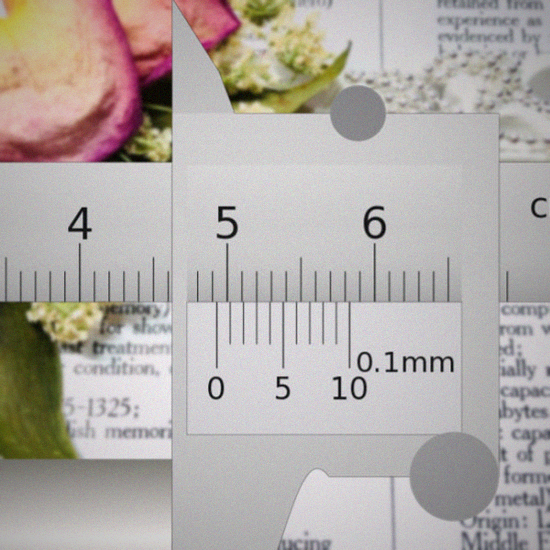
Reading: 49.3 mm
